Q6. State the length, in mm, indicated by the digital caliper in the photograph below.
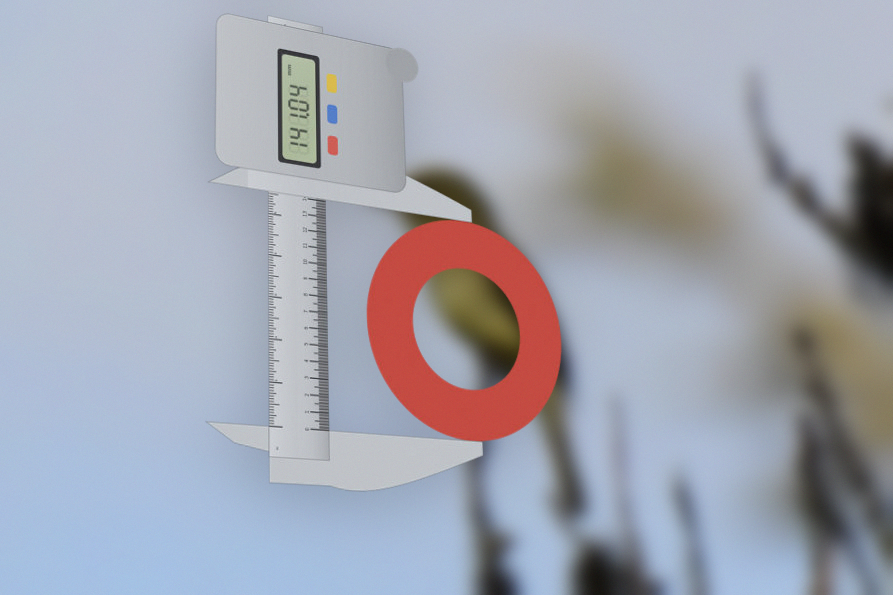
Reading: 141.04 mm
